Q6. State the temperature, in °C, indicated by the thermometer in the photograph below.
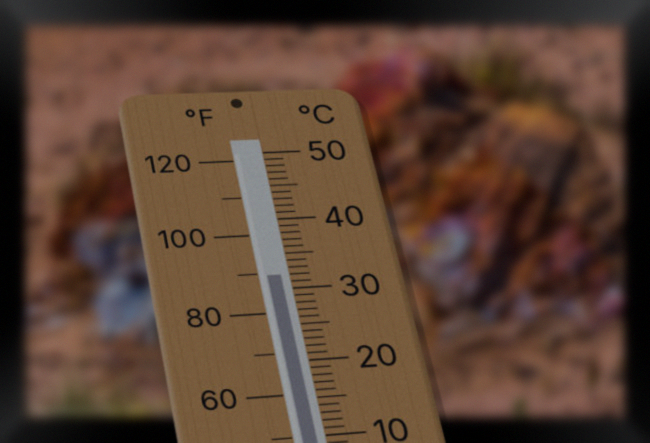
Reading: 32 °C
